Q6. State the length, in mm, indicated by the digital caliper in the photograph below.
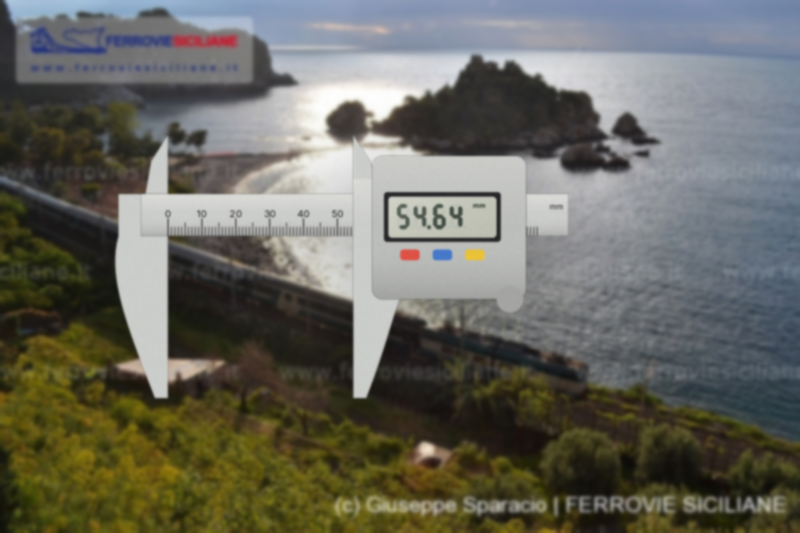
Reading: 54.64 mm
